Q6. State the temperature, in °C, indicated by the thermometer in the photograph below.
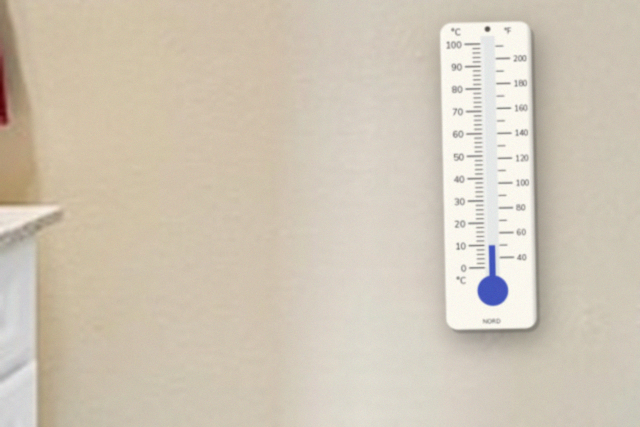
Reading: 10 °C
